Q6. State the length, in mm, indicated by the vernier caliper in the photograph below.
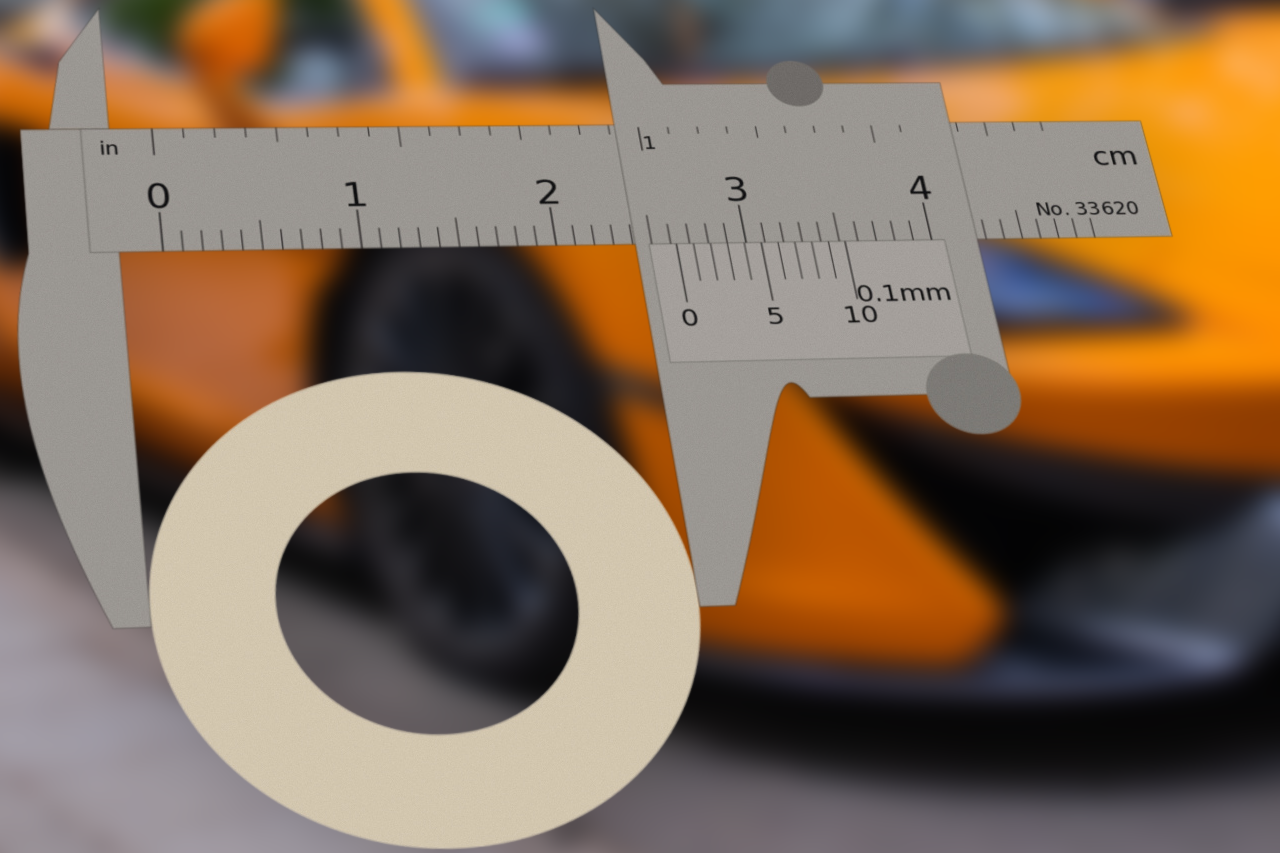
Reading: 26.3 mm
